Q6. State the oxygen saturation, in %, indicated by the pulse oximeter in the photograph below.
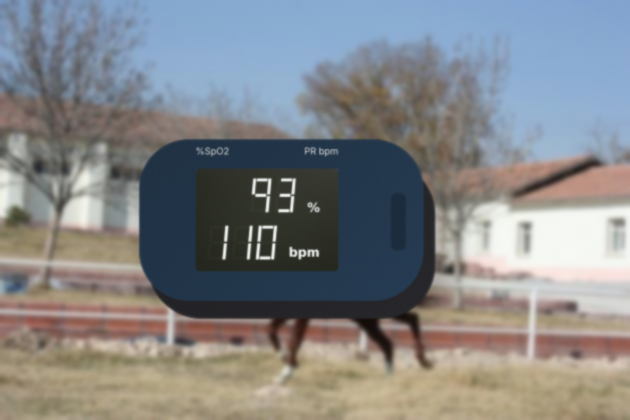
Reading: 93 %
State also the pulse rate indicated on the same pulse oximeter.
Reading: 110 bpm
